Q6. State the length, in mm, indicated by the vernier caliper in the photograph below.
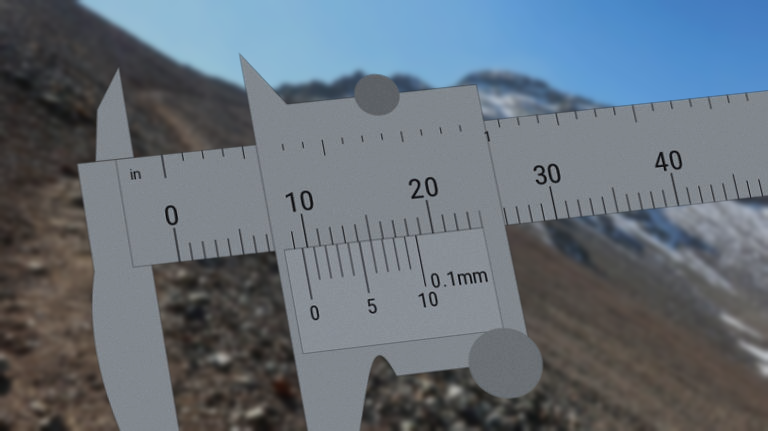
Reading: 9.6 mm
